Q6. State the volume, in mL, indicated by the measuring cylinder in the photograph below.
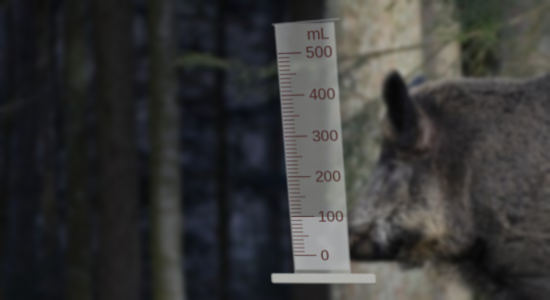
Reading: 100 mL
